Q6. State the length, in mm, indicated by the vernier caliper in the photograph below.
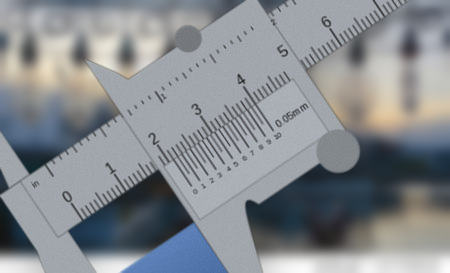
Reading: 21.0 mm
